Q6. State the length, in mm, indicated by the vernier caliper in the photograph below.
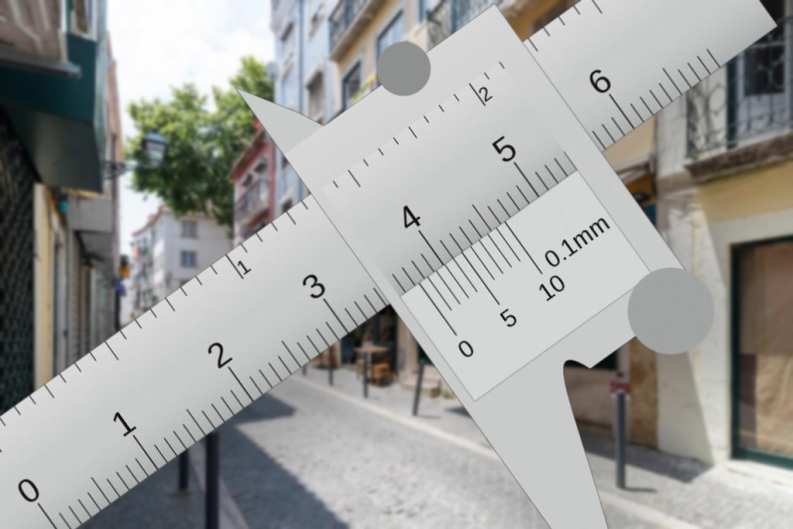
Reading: 37.4 mm
